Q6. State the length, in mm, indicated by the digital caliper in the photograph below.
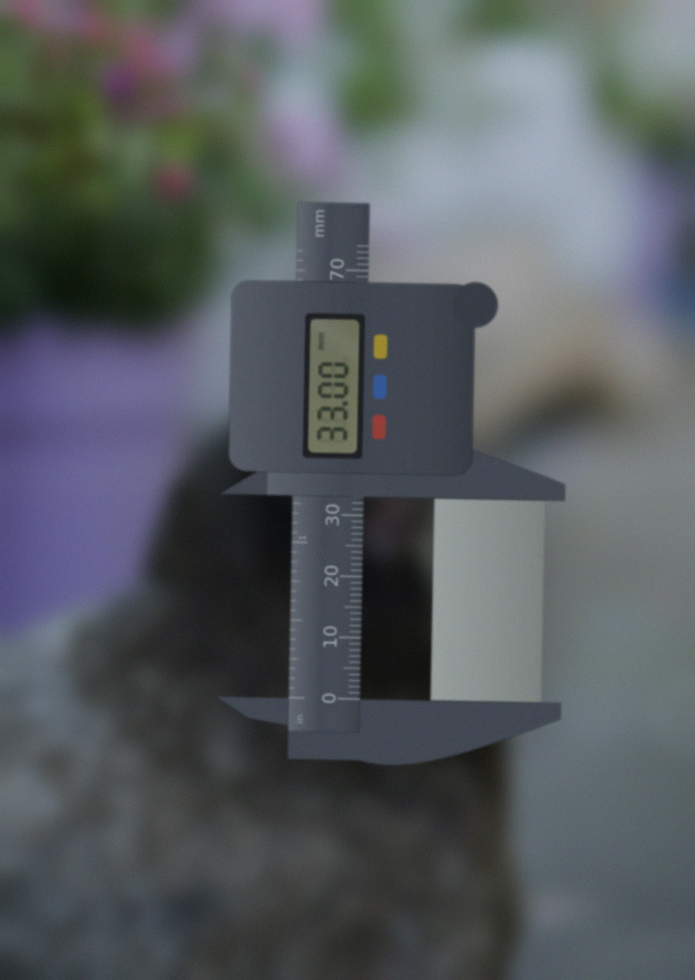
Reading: 33.00 mm
